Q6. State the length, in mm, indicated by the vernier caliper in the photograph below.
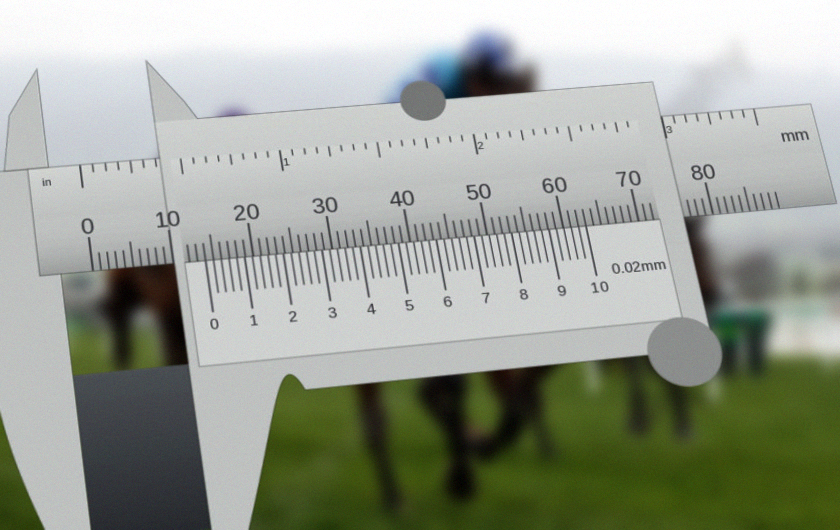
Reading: 14.0 mm
